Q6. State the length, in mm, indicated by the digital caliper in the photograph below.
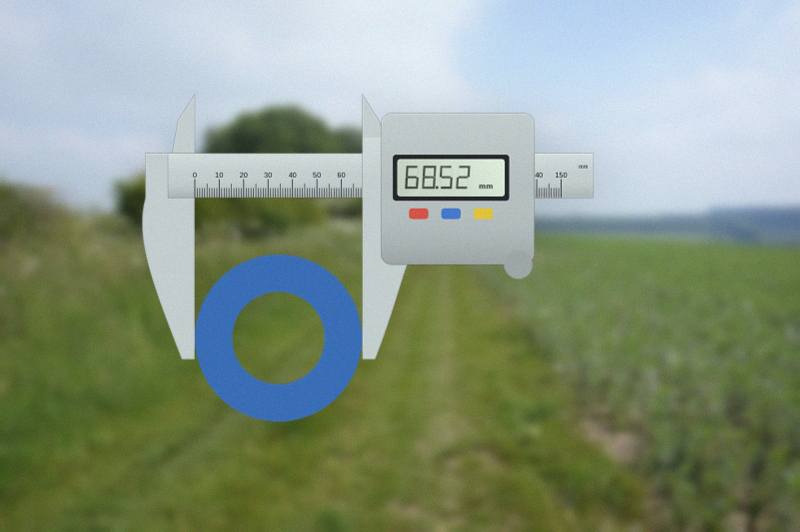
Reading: 68.52 mm
